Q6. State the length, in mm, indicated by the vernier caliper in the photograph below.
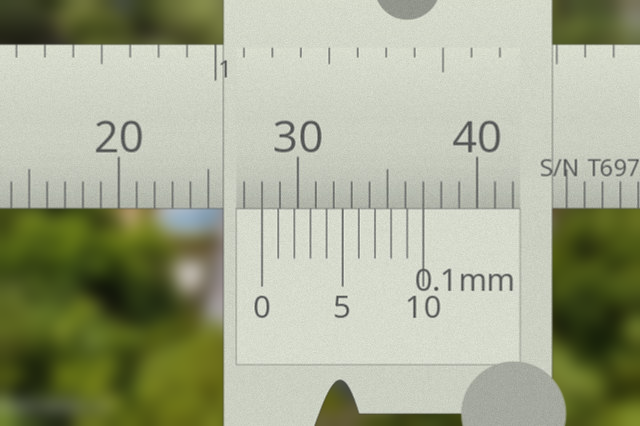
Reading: 28.0 mm
